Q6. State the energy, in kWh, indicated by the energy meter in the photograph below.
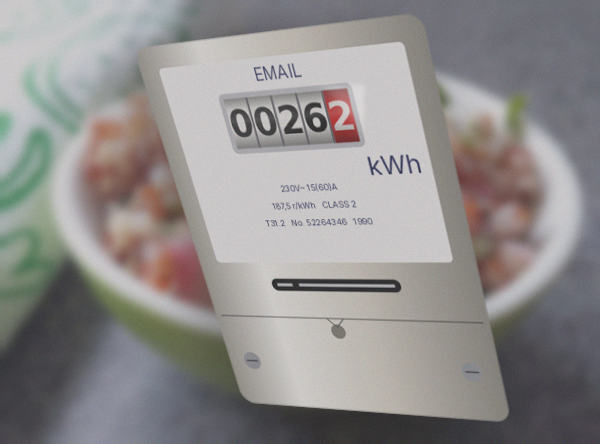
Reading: 26.2 kWh
